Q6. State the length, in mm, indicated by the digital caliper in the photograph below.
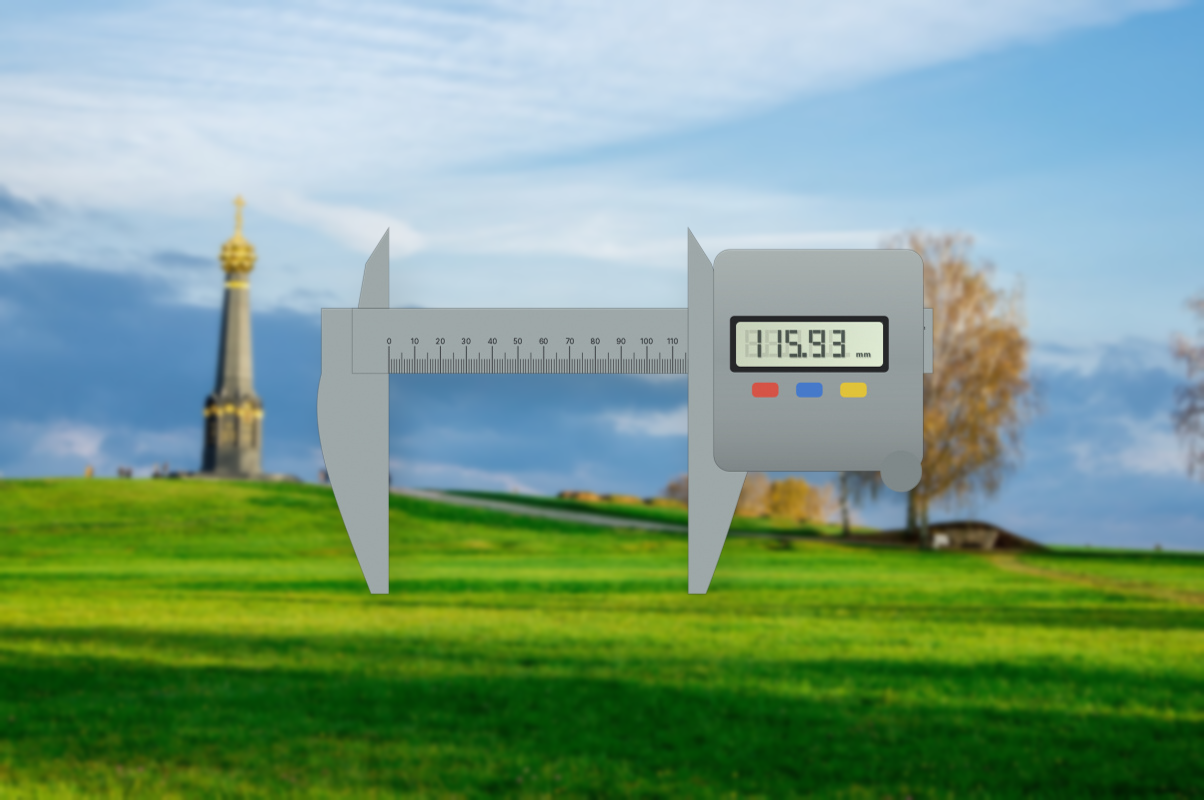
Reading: 115.93 mm
